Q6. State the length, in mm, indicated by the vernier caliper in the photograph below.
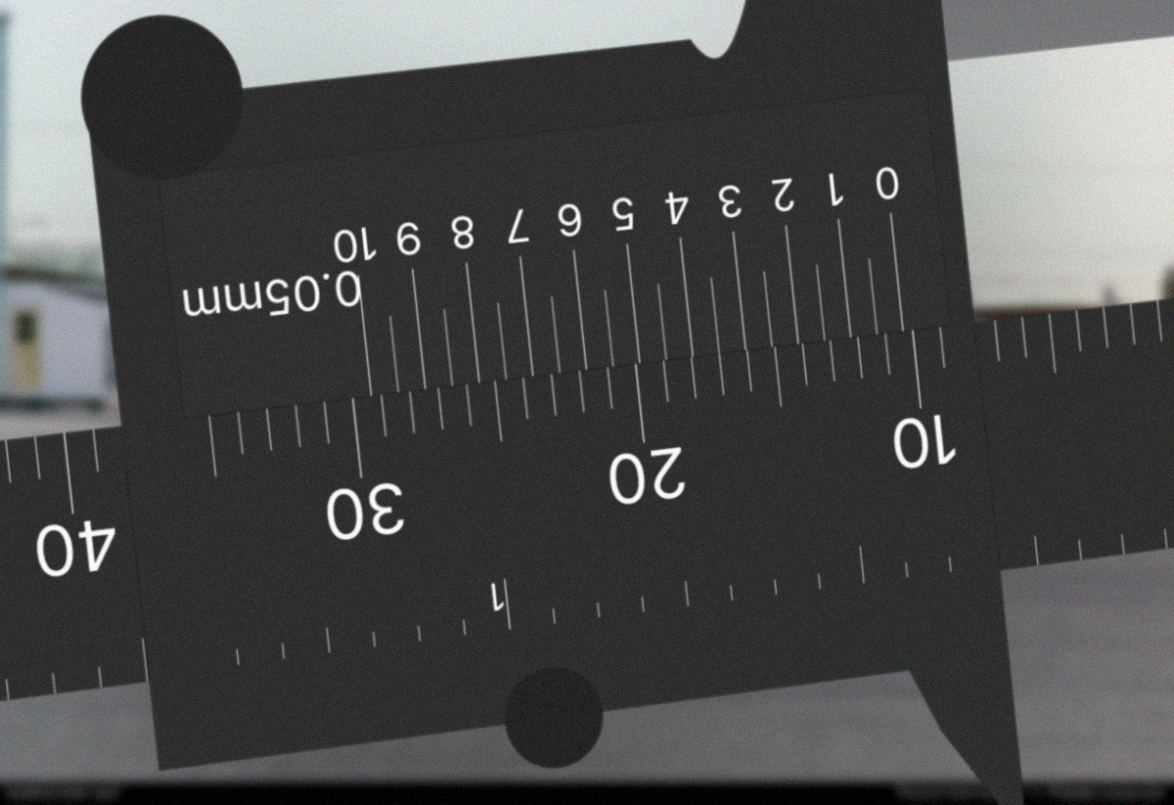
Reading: 10.35 mm
